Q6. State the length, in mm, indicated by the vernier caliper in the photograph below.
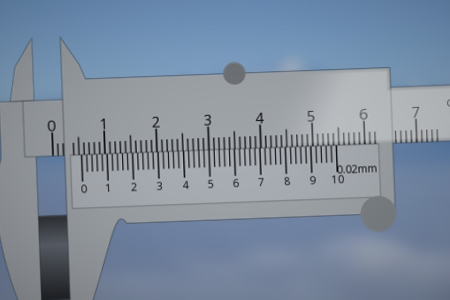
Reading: 5.5 mm
